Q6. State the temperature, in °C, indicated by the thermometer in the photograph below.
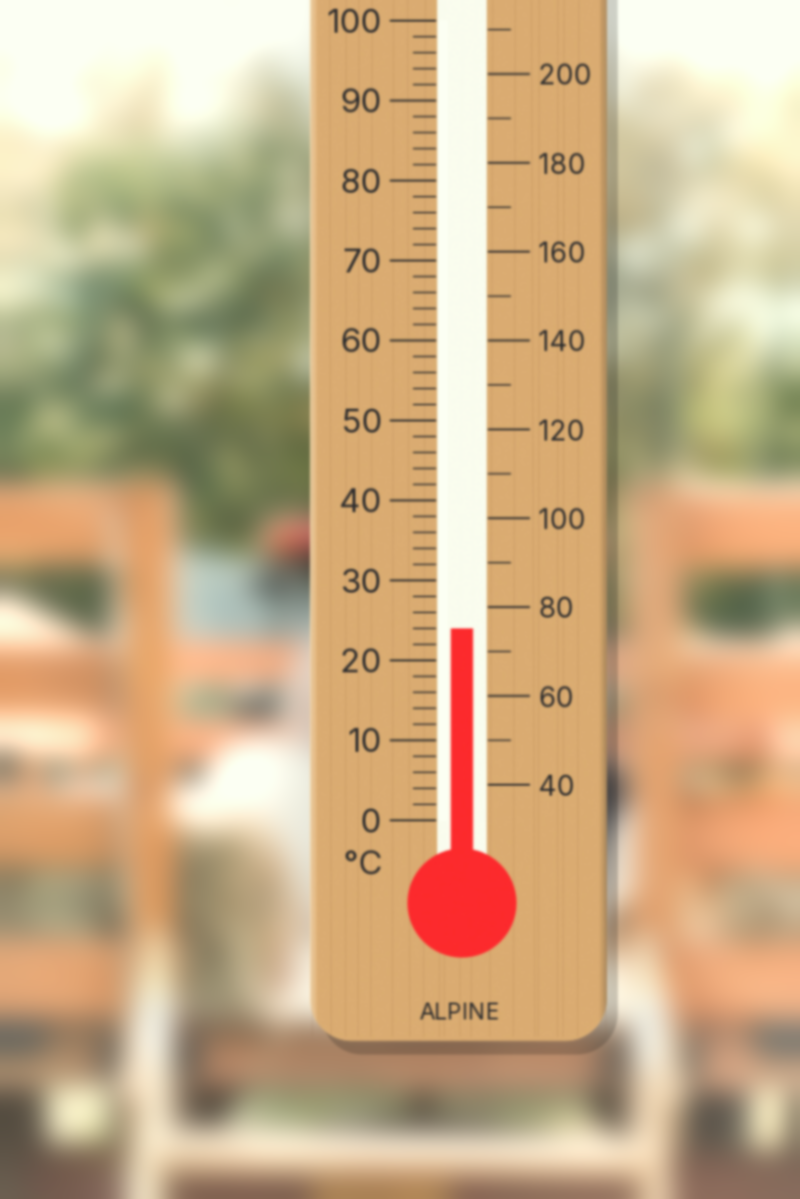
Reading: 24 °C
